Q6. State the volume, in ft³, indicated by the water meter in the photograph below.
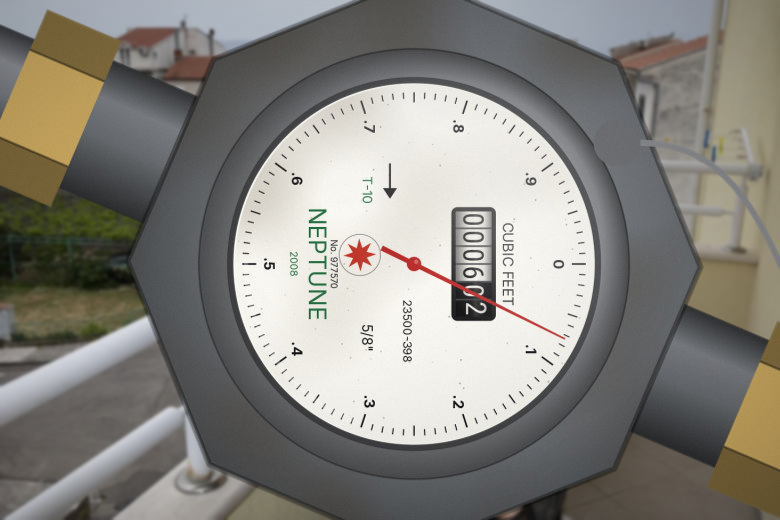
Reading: 602.07 ft³
